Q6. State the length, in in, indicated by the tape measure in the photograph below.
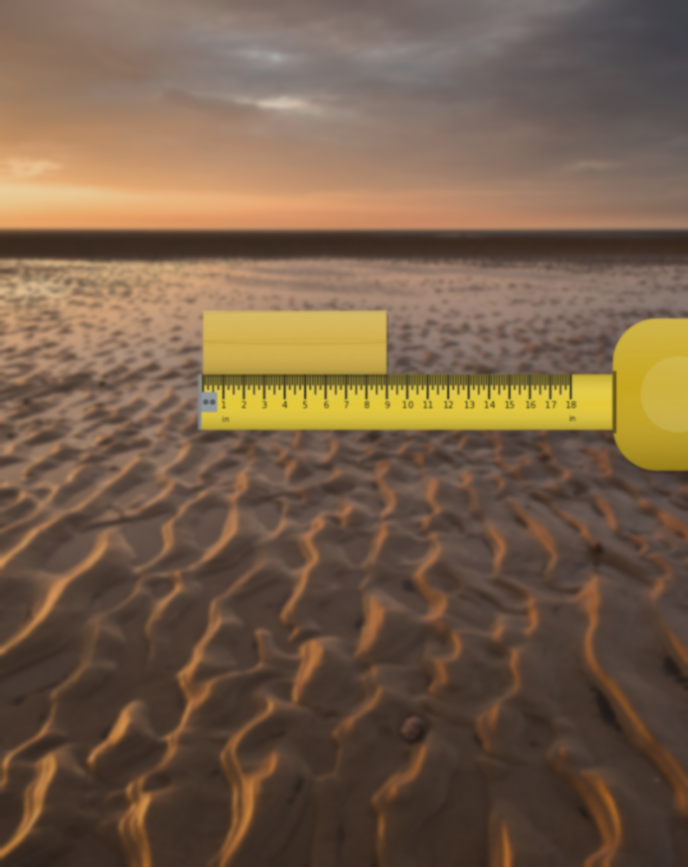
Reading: 9 in
